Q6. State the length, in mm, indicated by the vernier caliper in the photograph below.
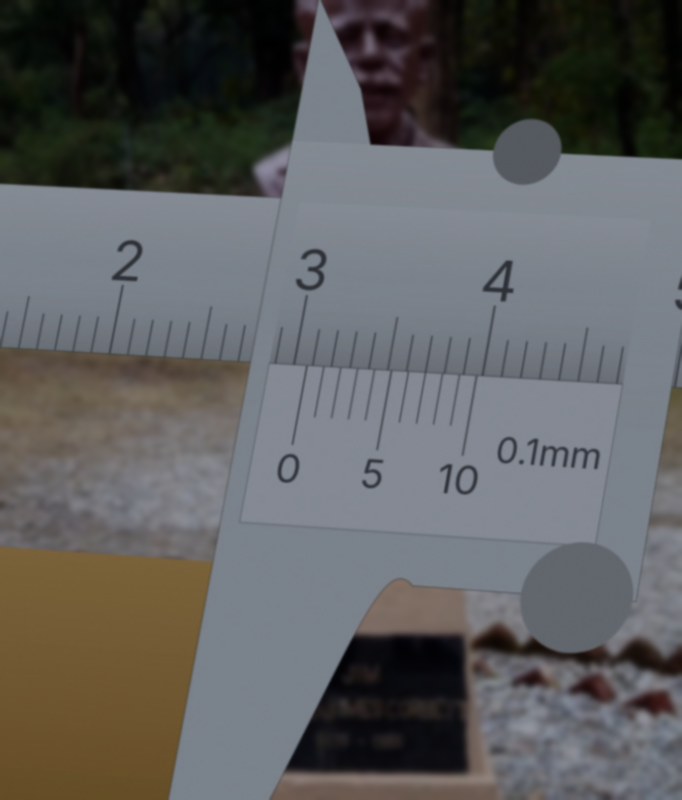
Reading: 30.7 mm
